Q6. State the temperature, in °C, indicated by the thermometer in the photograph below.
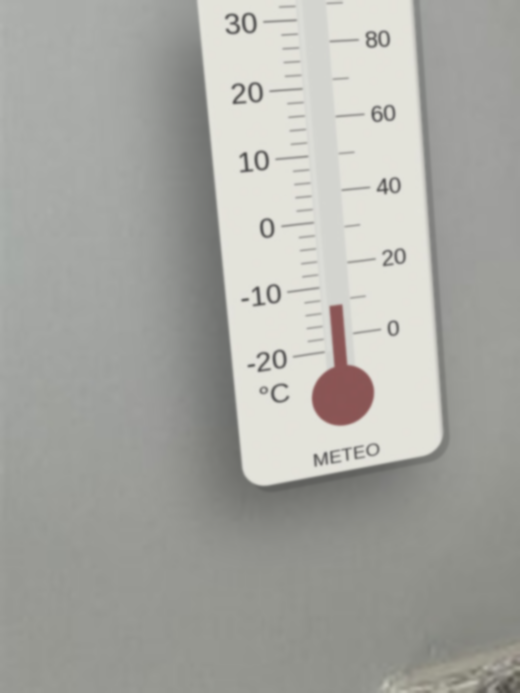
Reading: -13 °C
